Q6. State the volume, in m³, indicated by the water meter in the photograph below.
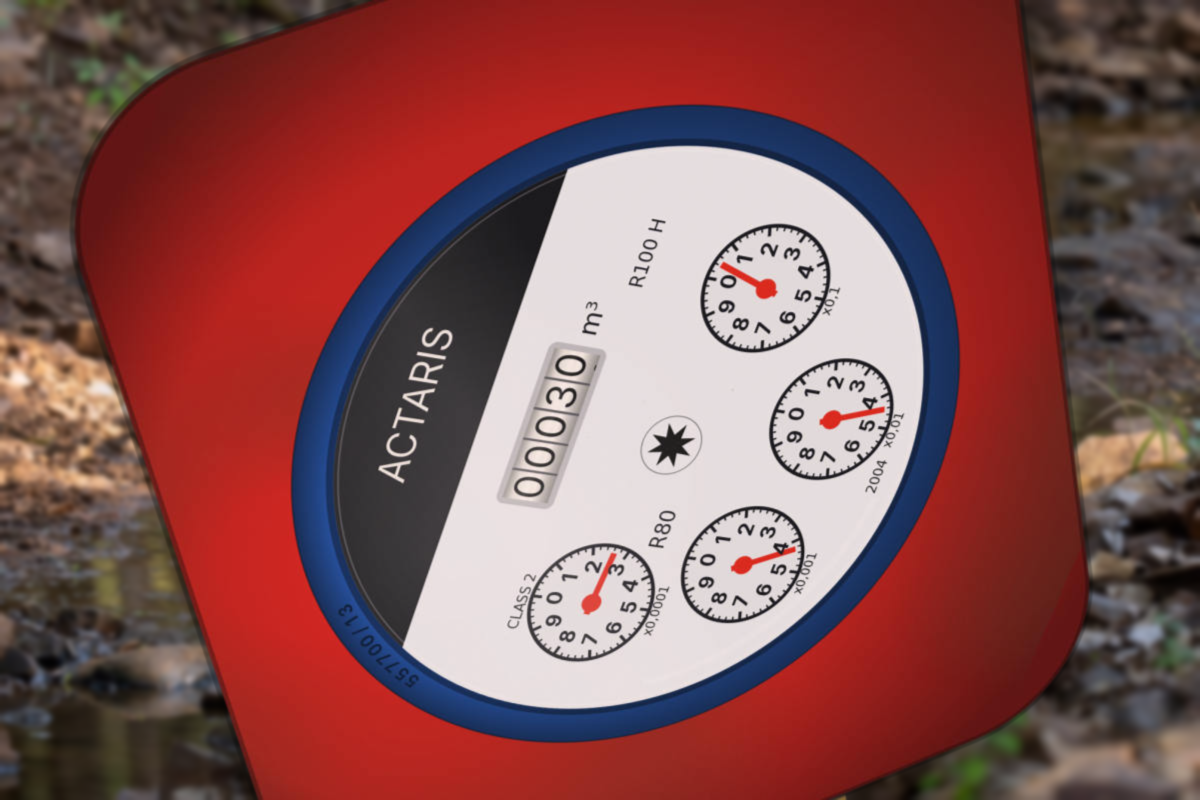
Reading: 30.0442 m³
